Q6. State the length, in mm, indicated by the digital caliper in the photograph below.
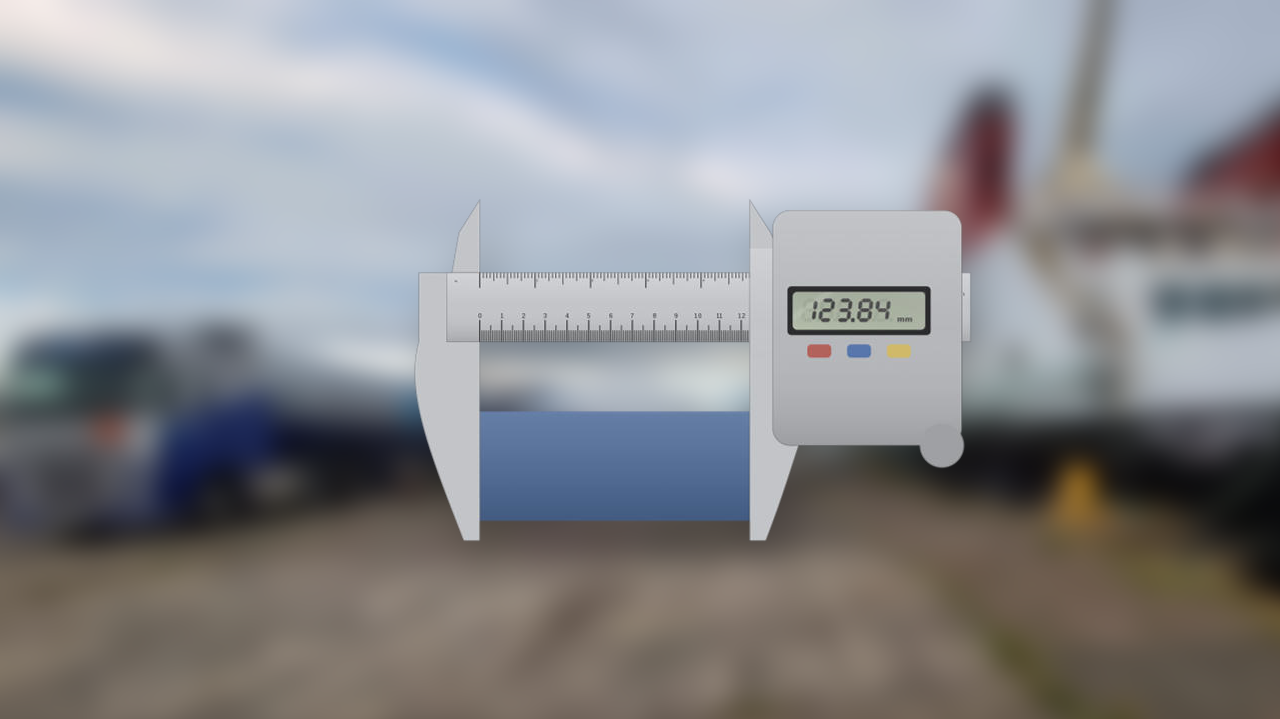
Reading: 123.84 mm
